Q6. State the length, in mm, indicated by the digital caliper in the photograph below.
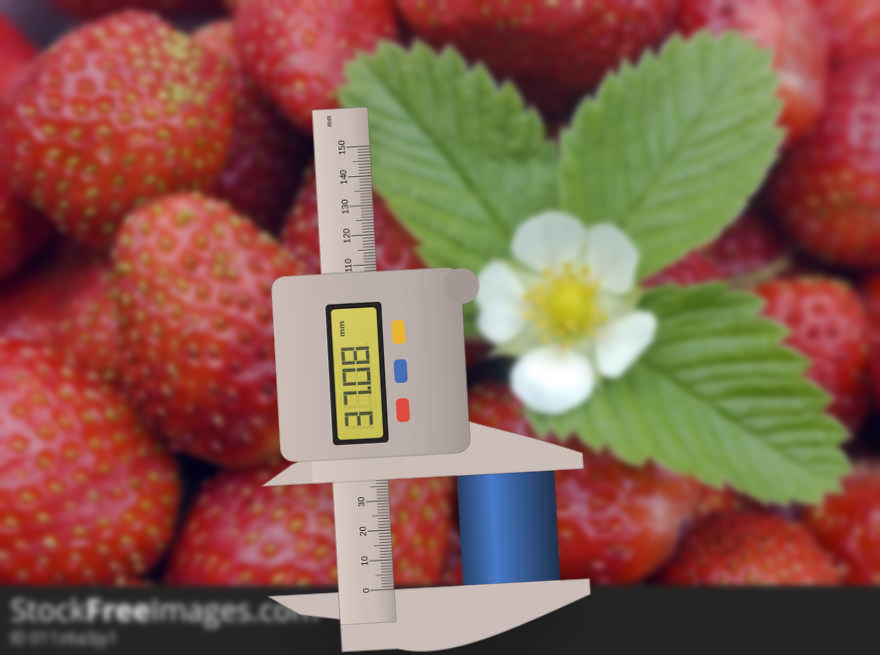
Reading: 37.08 mm
